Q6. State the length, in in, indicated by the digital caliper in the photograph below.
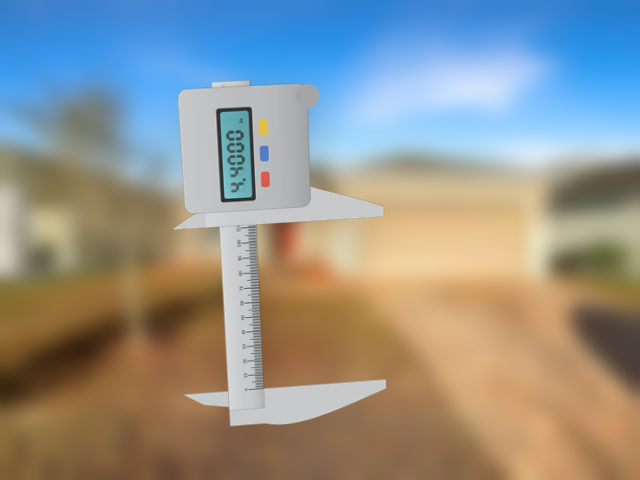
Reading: 4.4000 in
